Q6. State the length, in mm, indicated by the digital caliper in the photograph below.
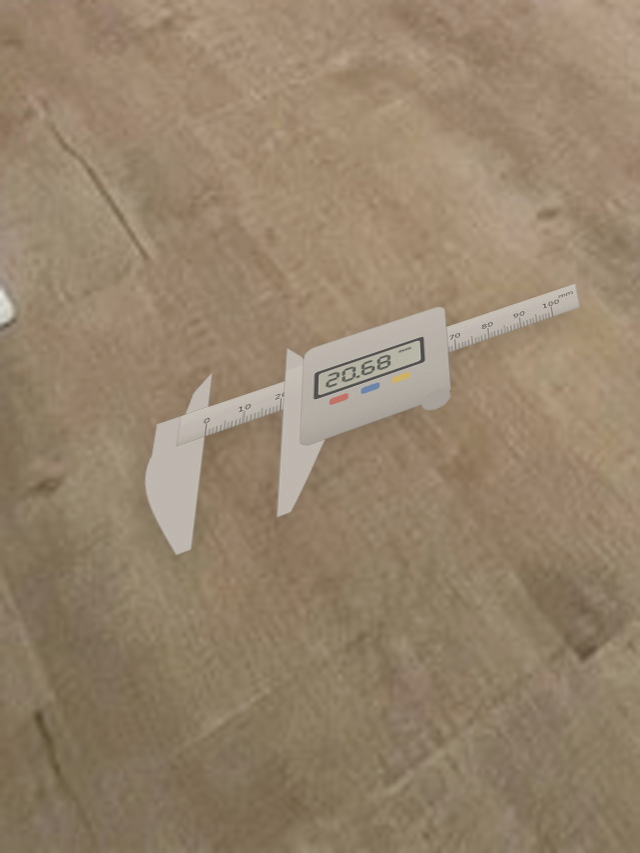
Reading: 20.68 mm
